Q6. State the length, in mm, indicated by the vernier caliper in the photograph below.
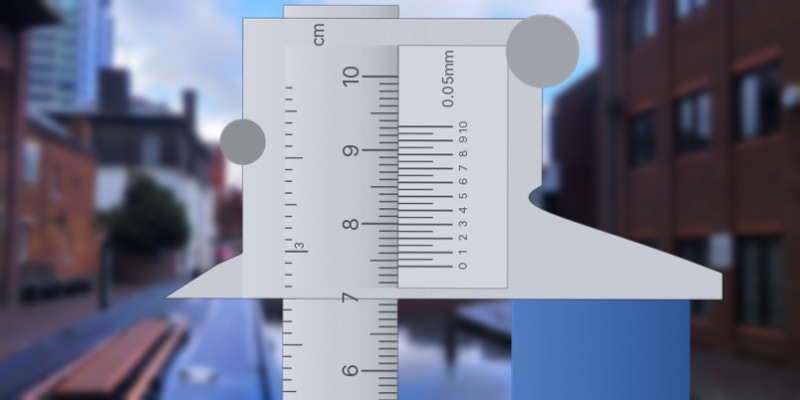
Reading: 74.2 mm
